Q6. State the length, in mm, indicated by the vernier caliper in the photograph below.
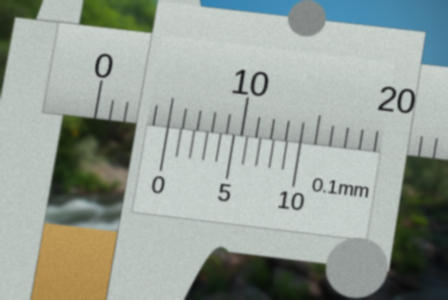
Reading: 5.0 mm
